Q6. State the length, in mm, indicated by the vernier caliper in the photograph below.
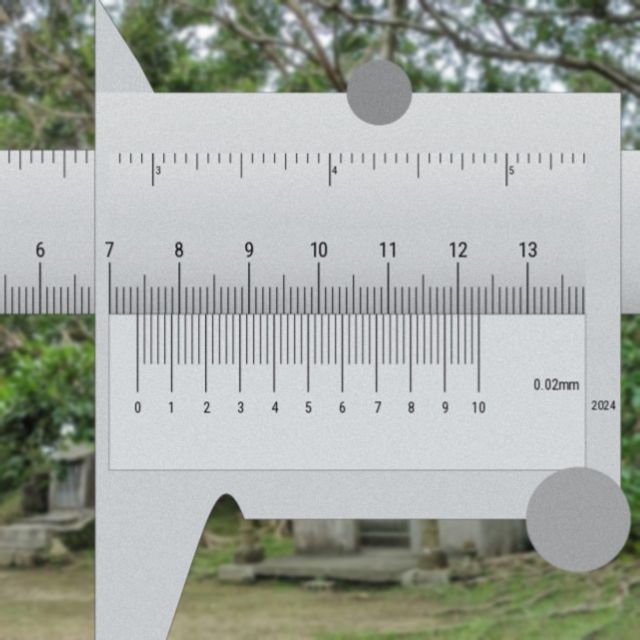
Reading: 74.0 mm
